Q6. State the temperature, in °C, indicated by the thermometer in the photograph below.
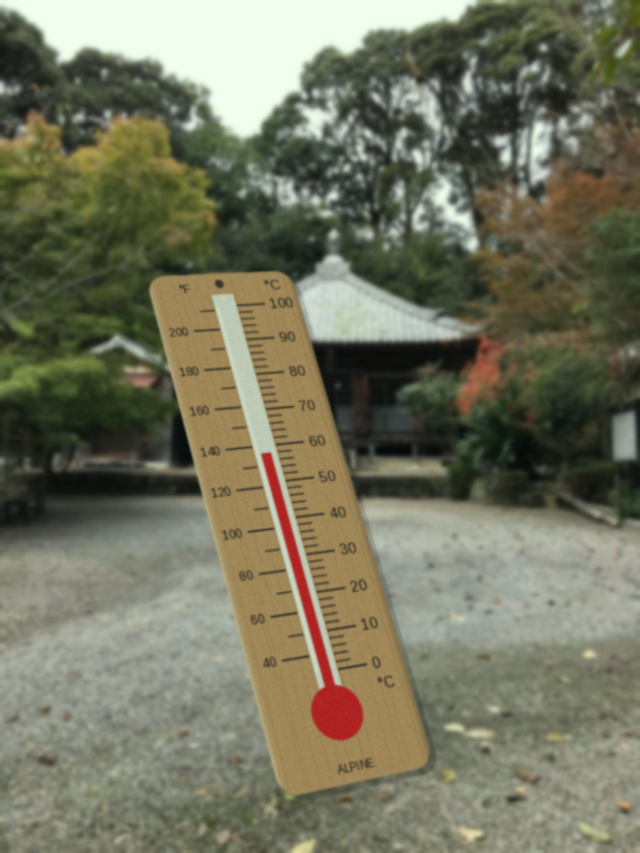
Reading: 58 °C
